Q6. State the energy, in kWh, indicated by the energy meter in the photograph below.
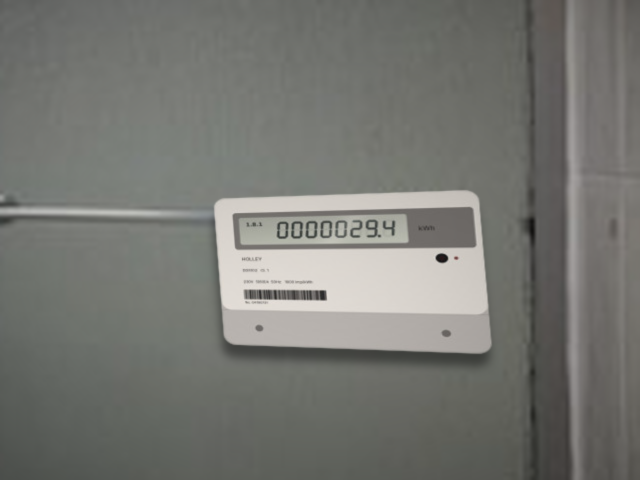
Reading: 29.4 kWh
